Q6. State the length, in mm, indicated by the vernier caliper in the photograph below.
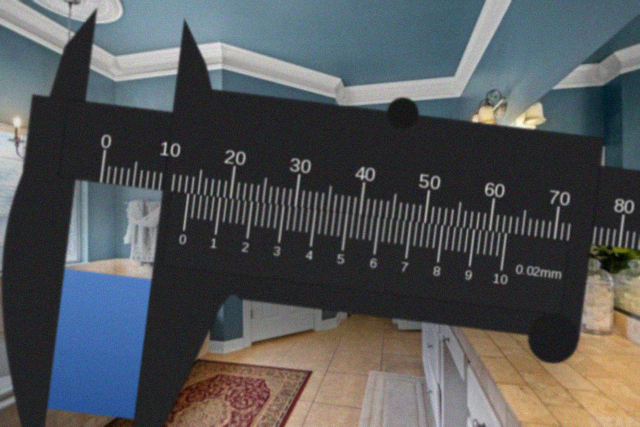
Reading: 13.5 mm
